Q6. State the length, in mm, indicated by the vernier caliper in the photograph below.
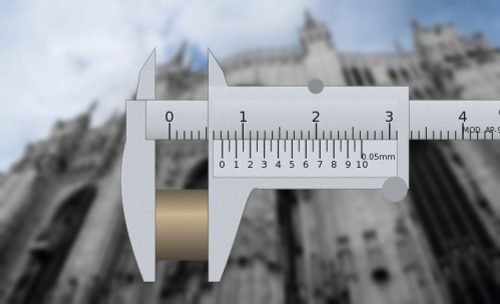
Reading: 7.2 mm
